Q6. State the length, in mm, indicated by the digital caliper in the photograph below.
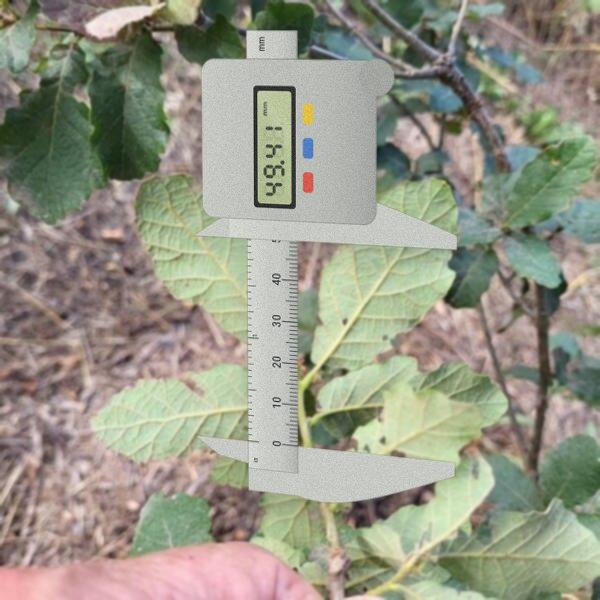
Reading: 49.41 mm
